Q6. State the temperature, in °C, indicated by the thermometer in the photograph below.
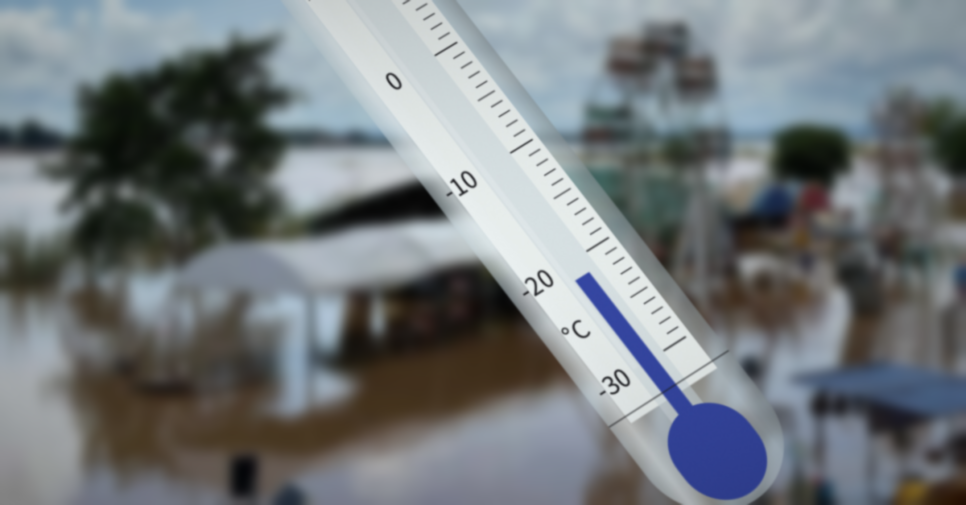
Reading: -21.5 °C
